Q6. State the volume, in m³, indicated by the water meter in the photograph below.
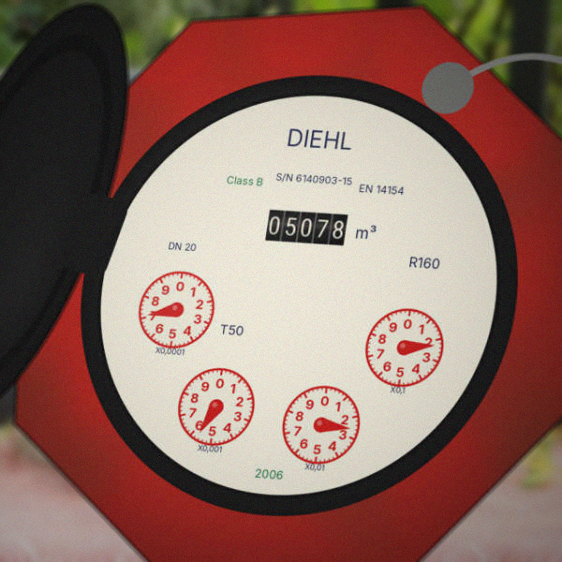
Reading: 5078.2257 m³
